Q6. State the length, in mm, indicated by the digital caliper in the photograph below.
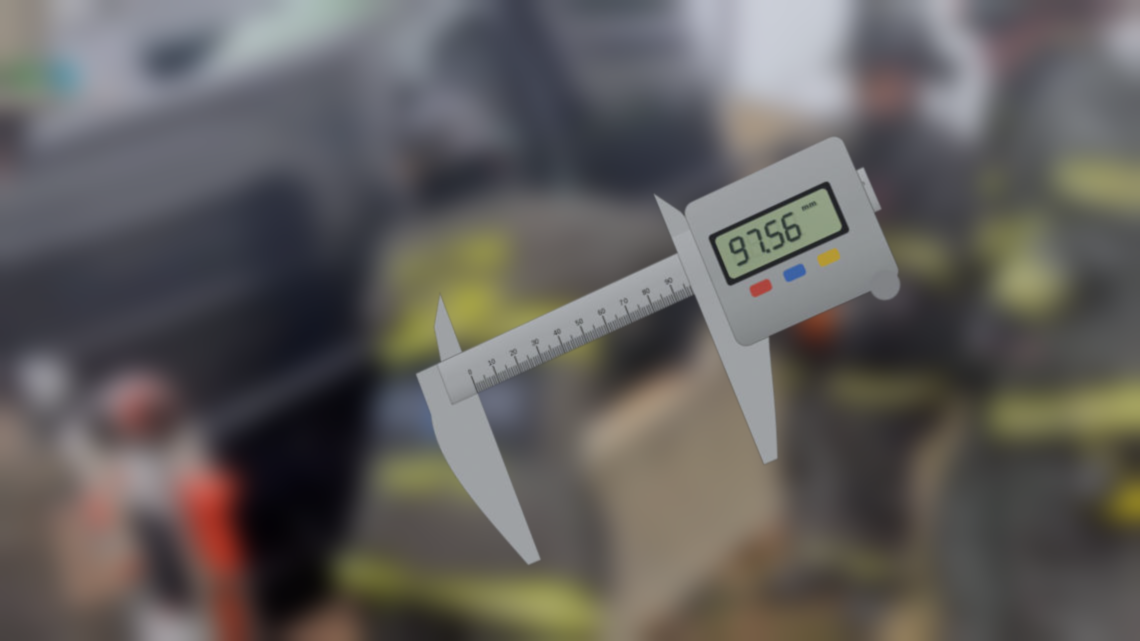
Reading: 97.56 mm
